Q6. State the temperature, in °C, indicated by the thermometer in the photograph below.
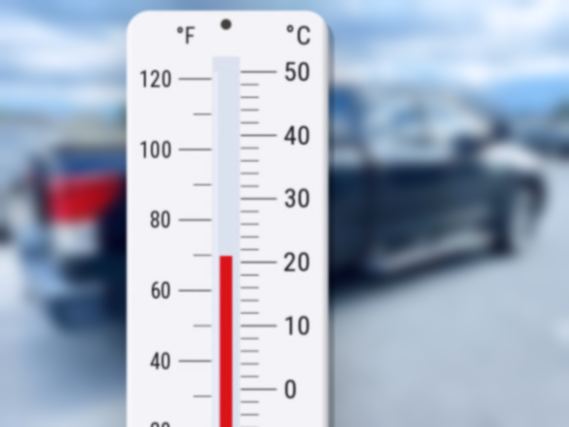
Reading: 21 °C
